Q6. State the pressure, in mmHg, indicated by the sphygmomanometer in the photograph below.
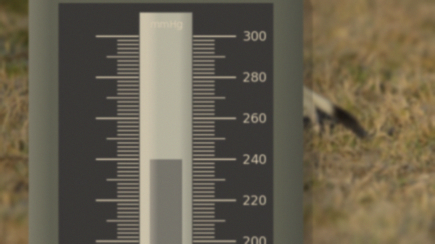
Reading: 240 mmHg
